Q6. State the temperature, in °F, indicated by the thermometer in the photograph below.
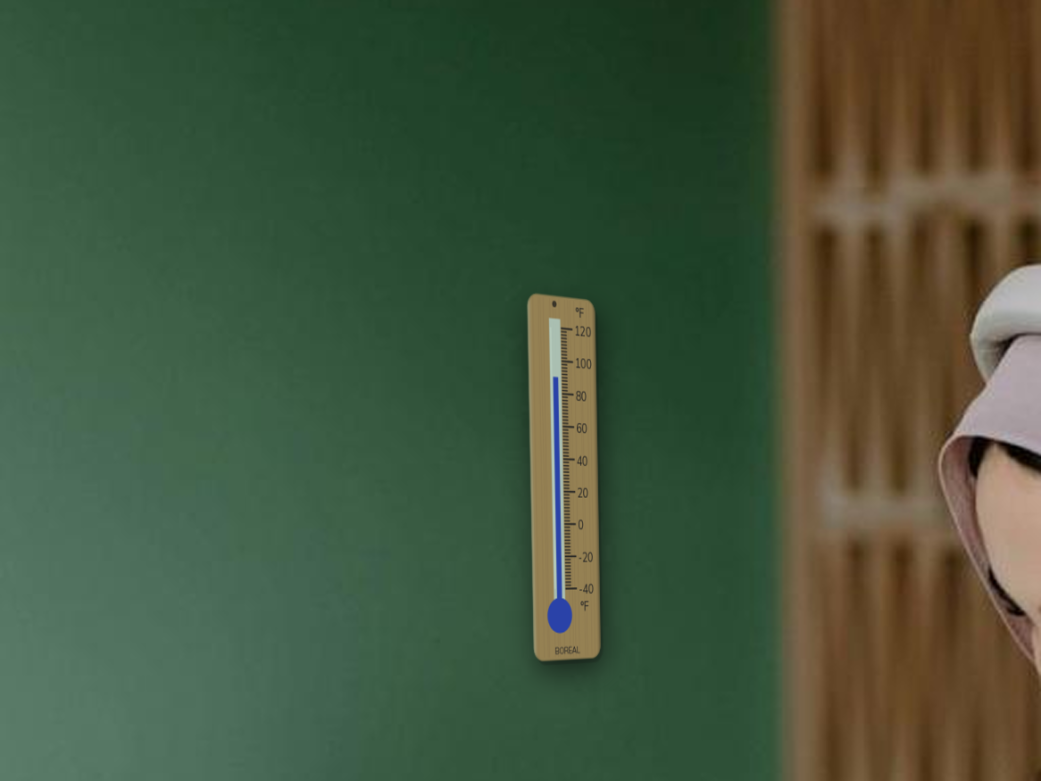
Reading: 90 °F
